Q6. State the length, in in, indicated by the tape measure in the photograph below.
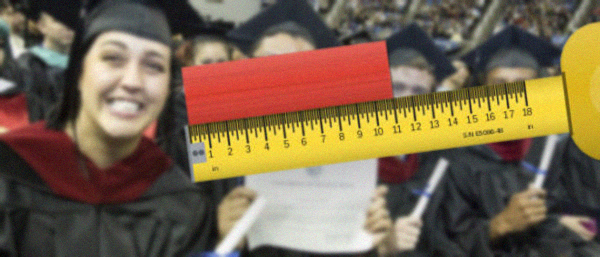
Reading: 11 in
